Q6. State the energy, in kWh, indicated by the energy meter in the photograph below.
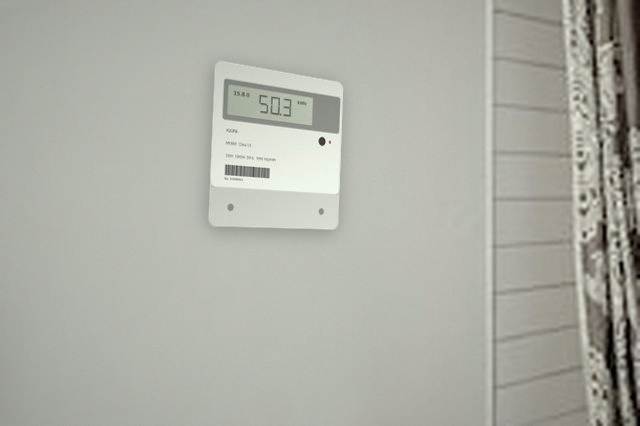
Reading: 50.3 kWh
